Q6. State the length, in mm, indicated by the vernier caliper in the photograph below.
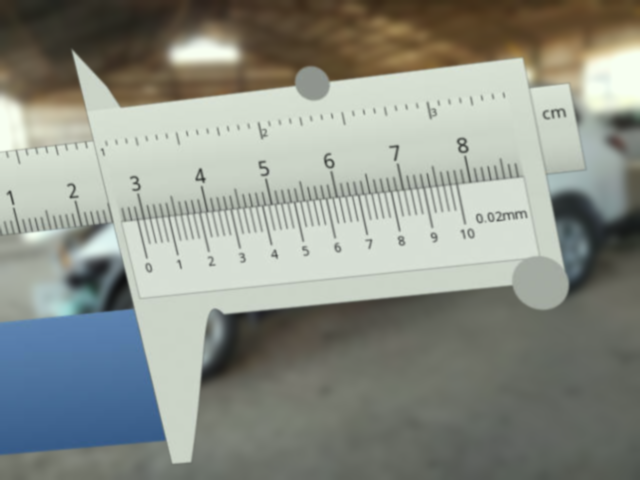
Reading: 29.0 mm
